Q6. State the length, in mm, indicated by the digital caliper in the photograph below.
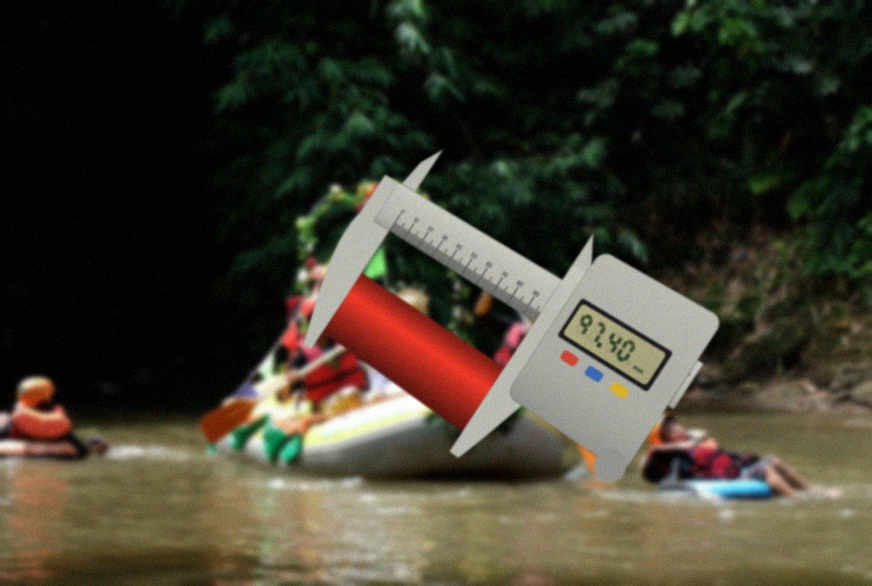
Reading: 97.40 mm
